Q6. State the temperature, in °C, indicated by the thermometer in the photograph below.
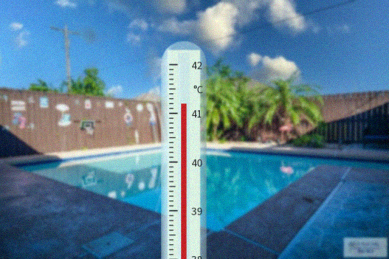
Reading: 41.2 °C
